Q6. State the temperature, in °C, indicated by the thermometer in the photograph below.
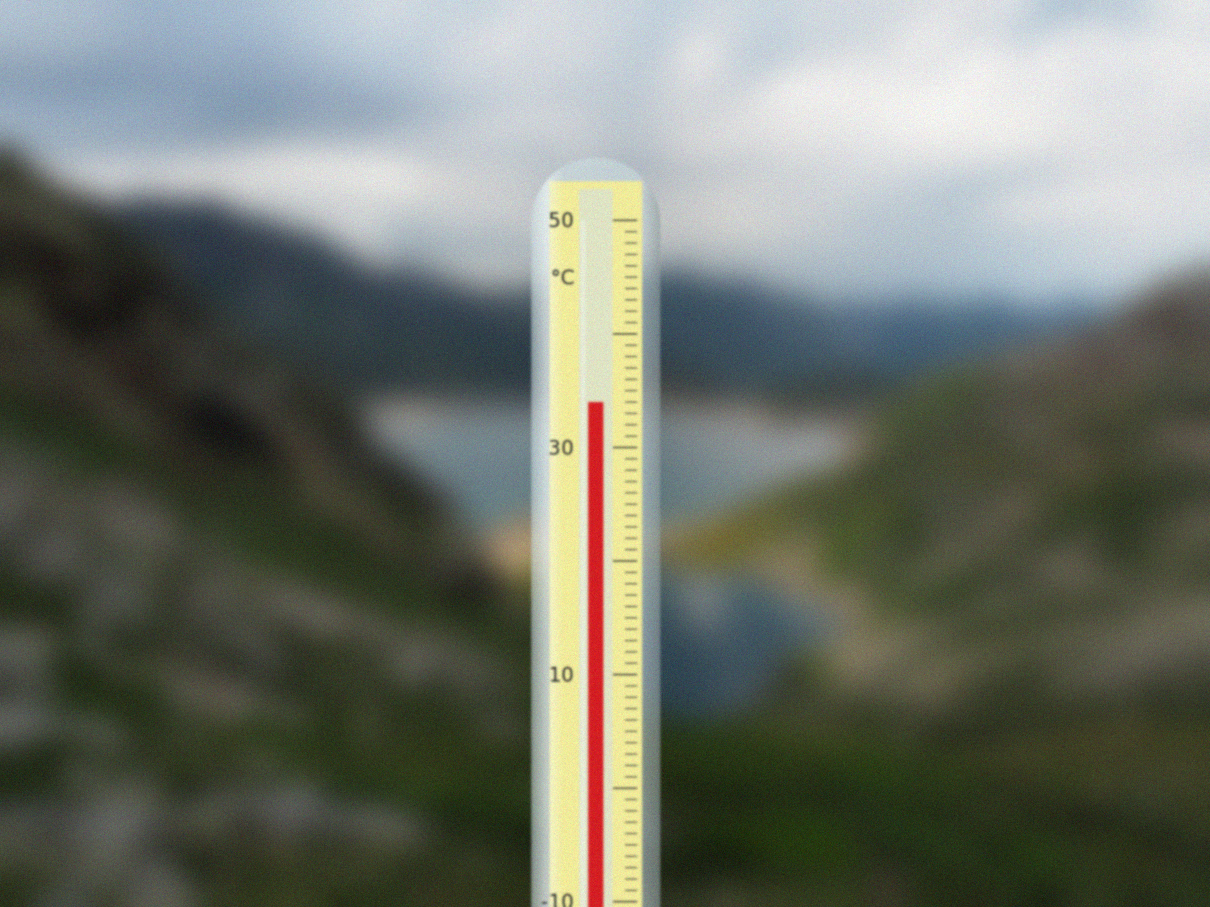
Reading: 34 °C
